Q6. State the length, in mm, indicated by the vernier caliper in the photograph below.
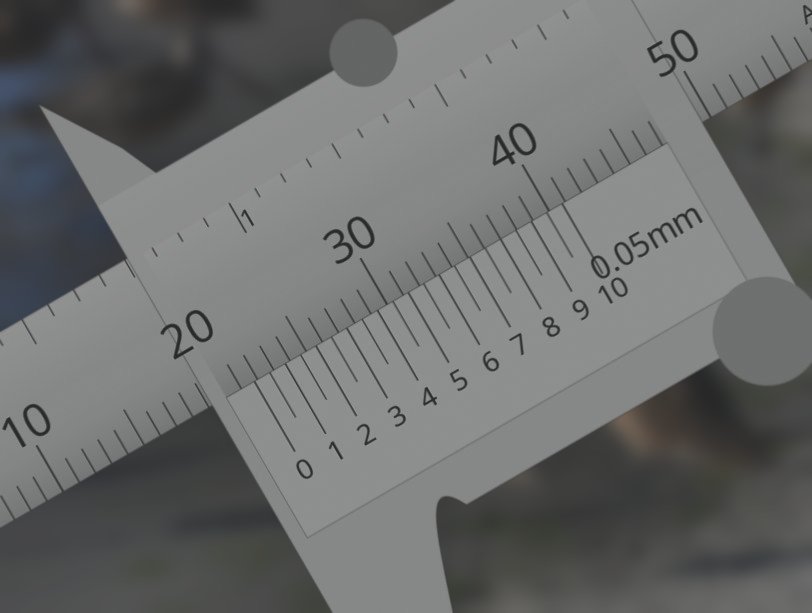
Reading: 21.8 mm
